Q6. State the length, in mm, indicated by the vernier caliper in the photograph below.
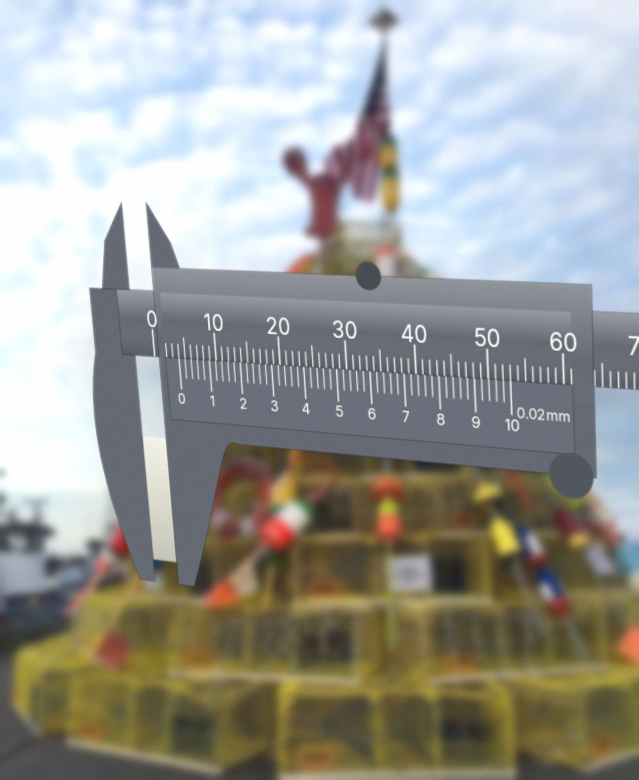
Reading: 4.0 mm
